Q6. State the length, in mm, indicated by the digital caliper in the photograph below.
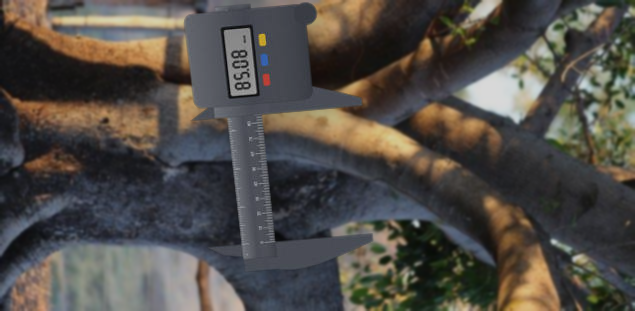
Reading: 85.08 mm
